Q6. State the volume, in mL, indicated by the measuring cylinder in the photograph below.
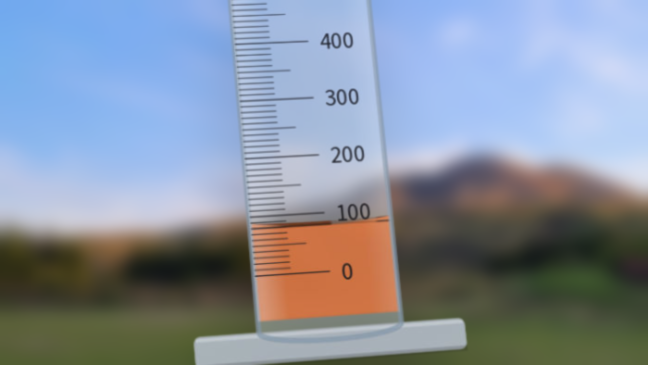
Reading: 80 mL
